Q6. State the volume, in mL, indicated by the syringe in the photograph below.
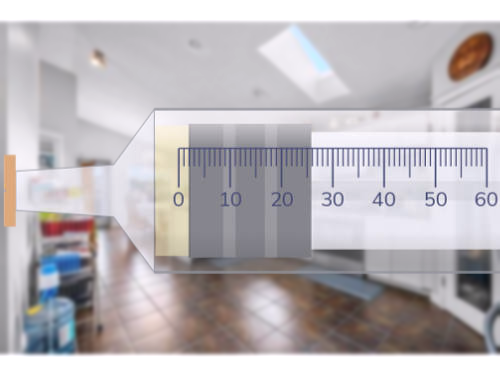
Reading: 2 mL
